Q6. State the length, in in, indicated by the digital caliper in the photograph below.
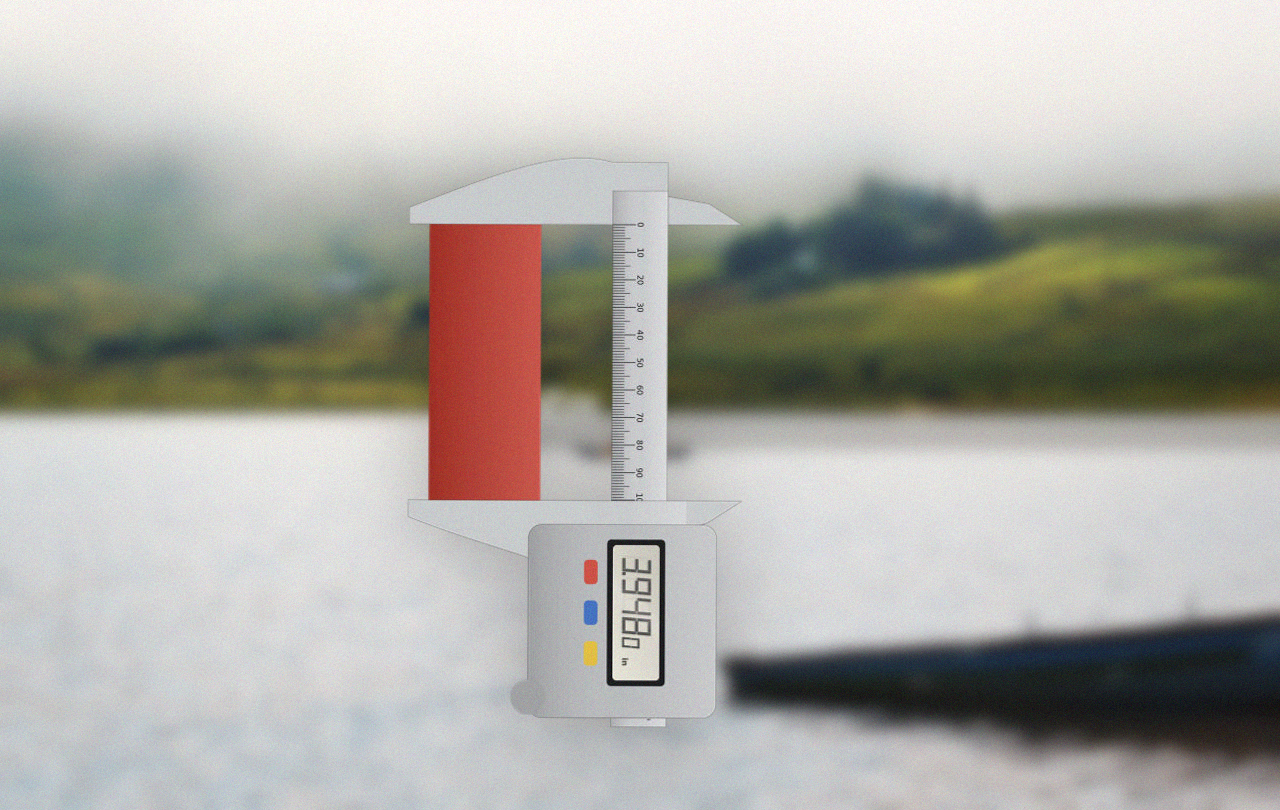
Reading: 3.9480 in
